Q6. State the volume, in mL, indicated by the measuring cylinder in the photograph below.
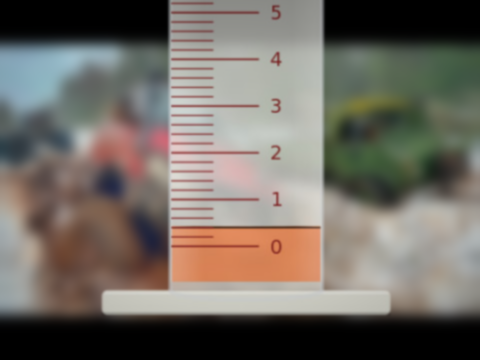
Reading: 0.4 mL
